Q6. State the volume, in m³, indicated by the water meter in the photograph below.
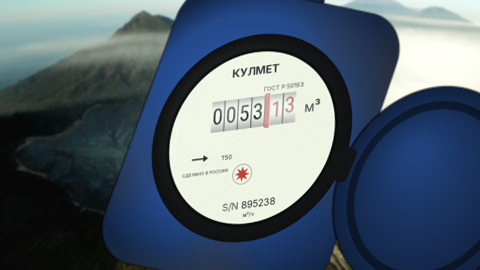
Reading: 53.13 m³
